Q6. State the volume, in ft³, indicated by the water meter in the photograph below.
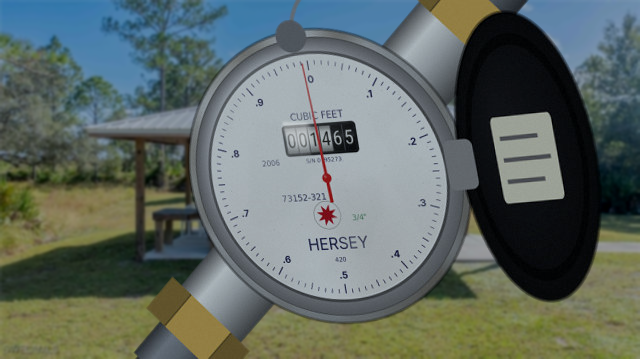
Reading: 1464.99 ft³
